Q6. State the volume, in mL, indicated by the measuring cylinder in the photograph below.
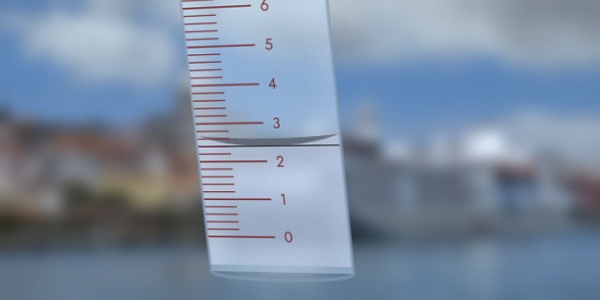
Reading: 2.4 mL
